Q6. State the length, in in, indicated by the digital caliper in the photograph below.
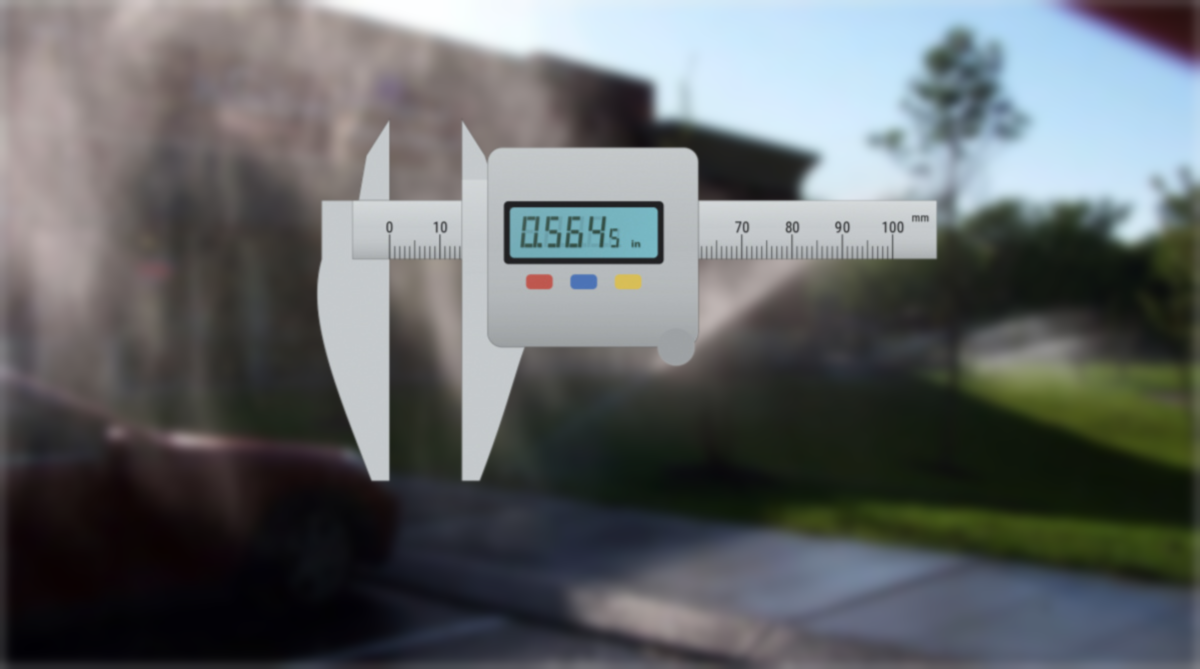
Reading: 0.5645 in
